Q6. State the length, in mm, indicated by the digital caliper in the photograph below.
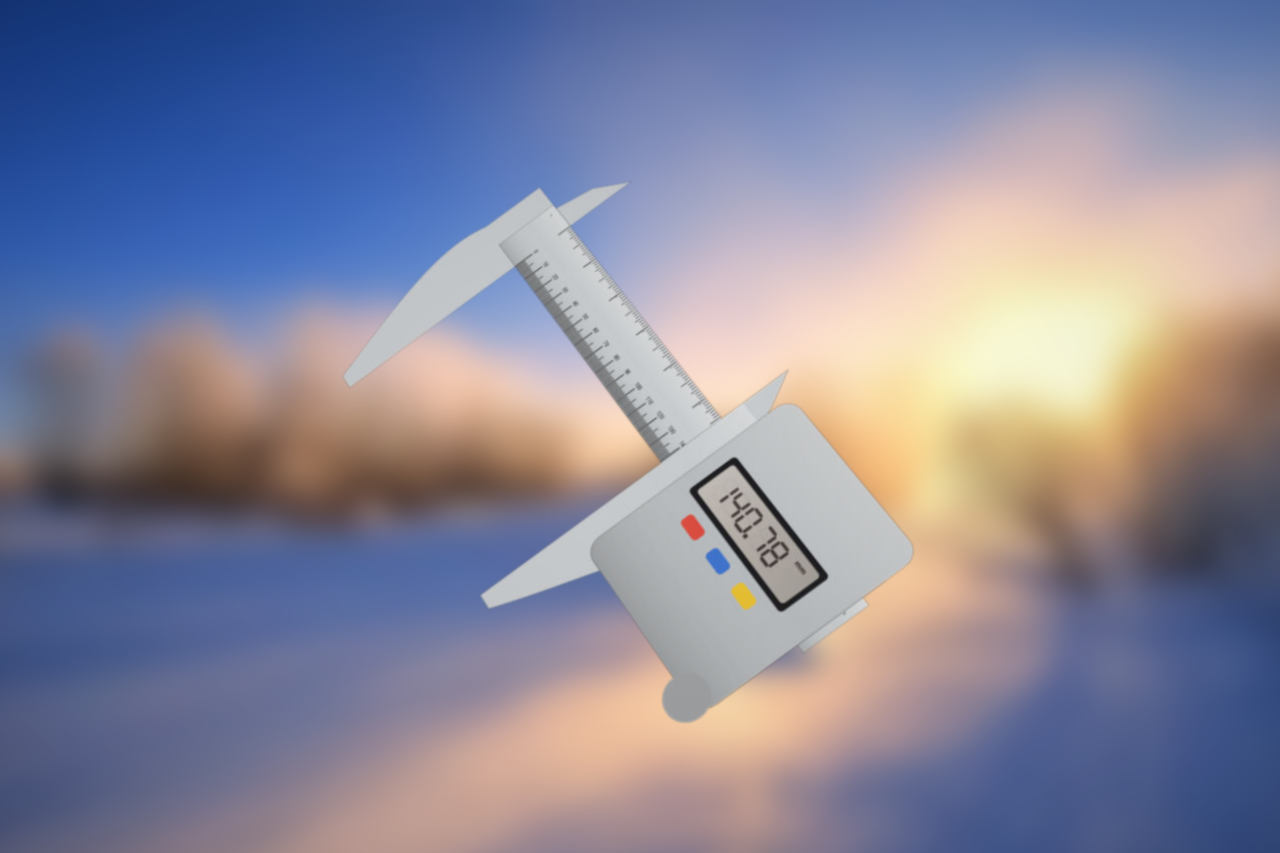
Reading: 140.78 mm
